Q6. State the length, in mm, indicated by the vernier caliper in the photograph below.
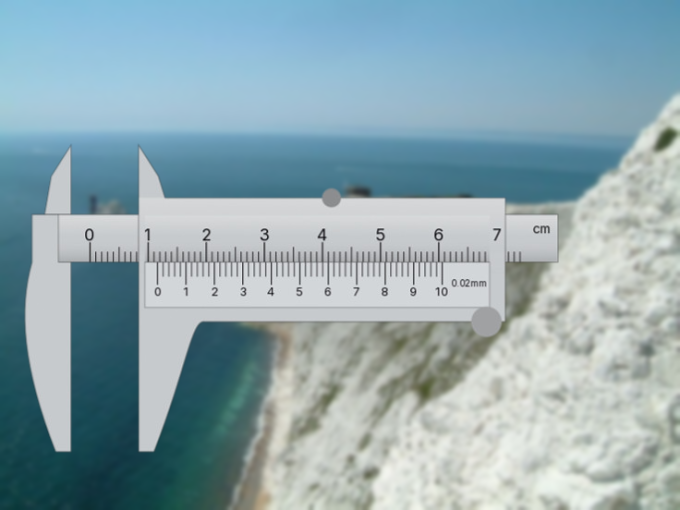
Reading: 11.6 mm
